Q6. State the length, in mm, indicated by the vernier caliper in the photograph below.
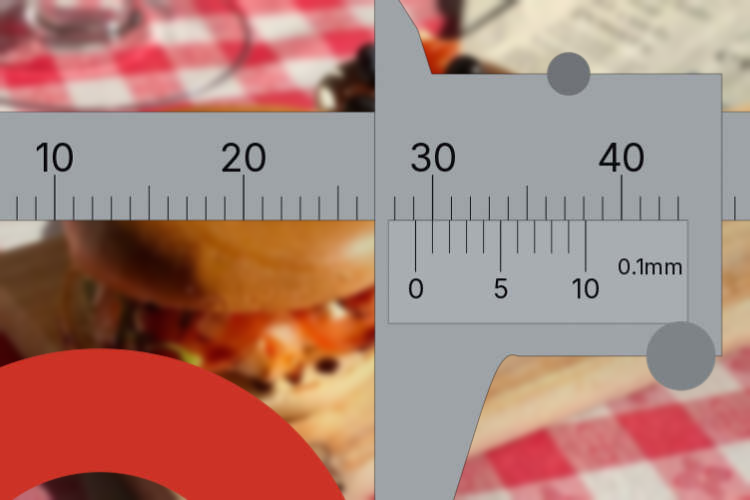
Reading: 29.1 mm
